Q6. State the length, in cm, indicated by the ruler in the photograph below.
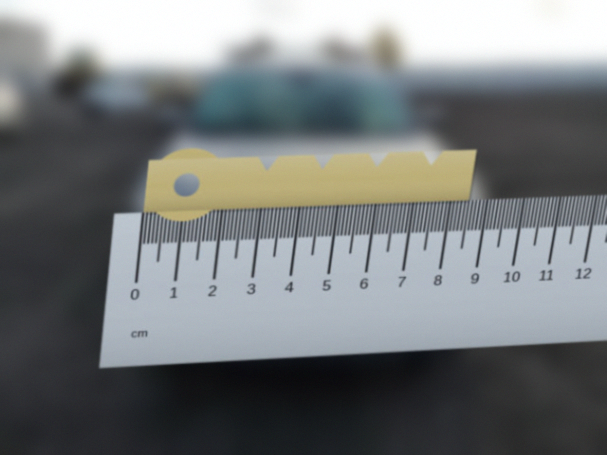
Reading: 8.5 cm
